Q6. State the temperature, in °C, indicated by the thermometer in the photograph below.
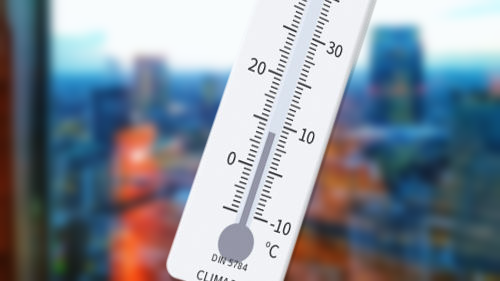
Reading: 8 °C
